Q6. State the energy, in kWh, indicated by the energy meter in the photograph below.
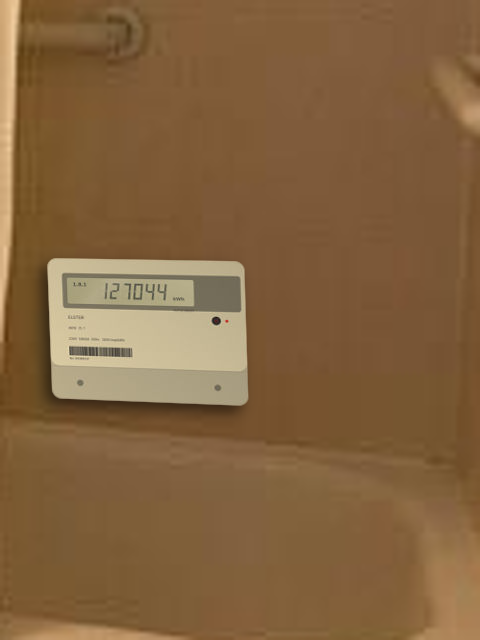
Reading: 127044 kWh
